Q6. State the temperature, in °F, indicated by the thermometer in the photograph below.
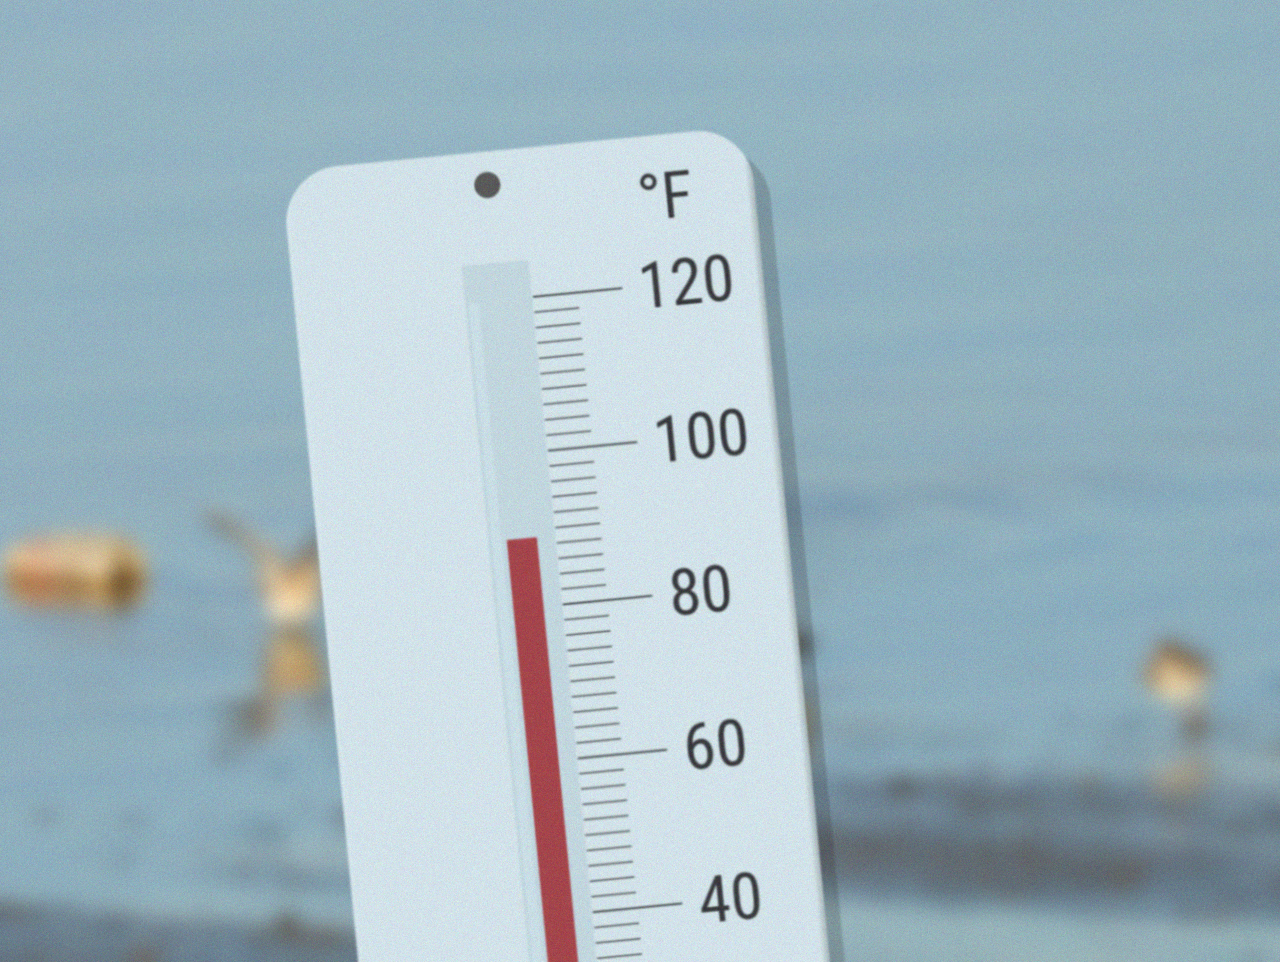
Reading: 89 °F
